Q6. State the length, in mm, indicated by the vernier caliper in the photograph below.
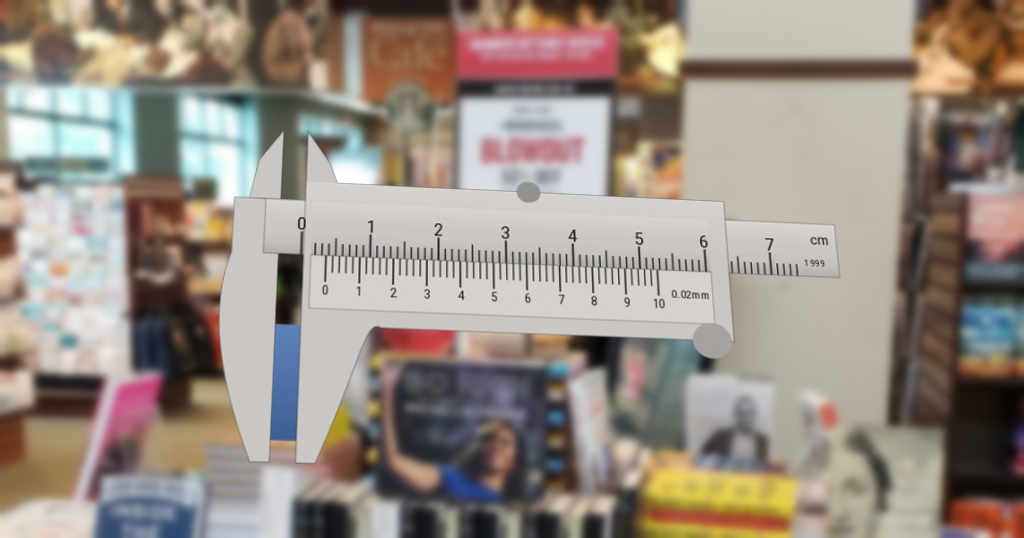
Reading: 3.6 mm
